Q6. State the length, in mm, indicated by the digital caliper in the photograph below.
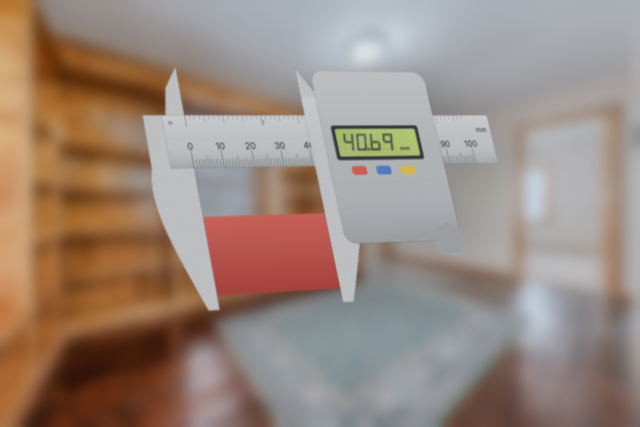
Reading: 40.69 mm
